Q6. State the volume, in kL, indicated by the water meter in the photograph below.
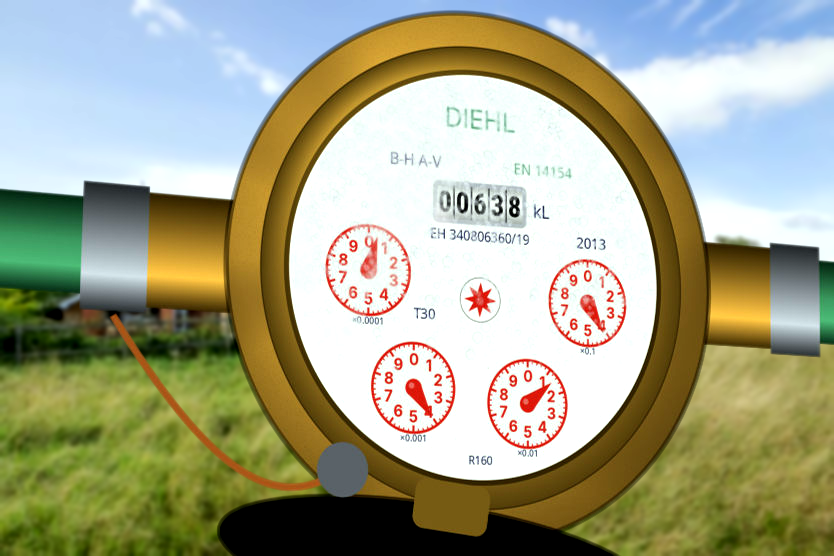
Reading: 638.4140 kL
